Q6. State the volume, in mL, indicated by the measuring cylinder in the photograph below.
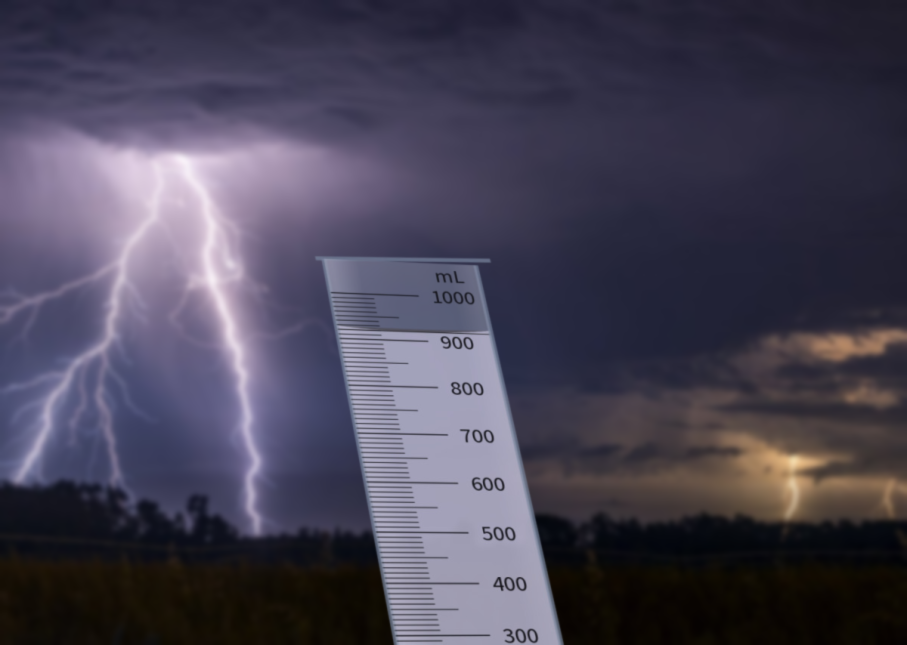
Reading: 920 mL
